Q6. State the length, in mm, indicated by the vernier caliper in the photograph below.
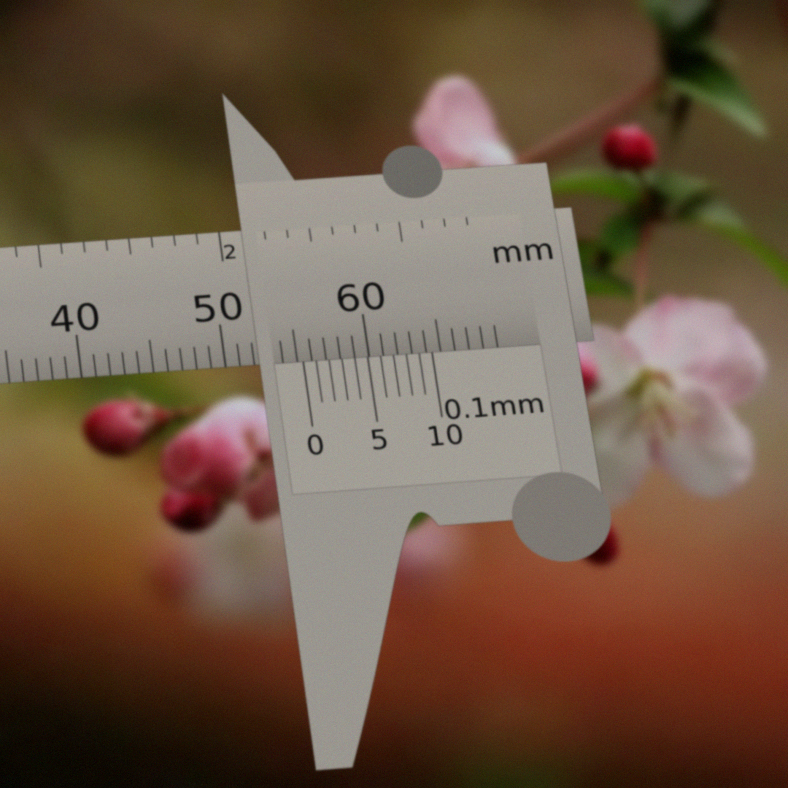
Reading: 55.4 mm
